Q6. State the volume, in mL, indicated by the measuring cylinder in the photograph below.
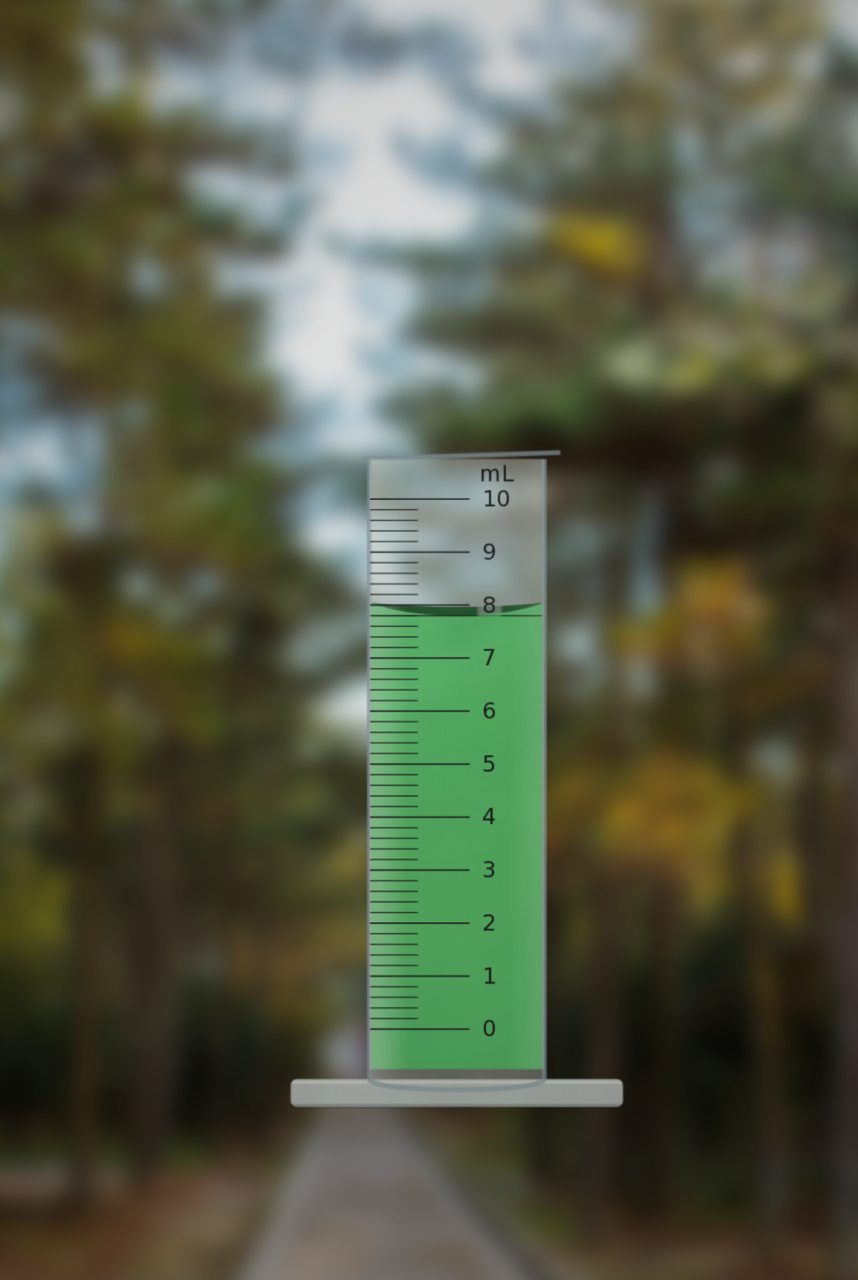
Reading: 7.8 mL
